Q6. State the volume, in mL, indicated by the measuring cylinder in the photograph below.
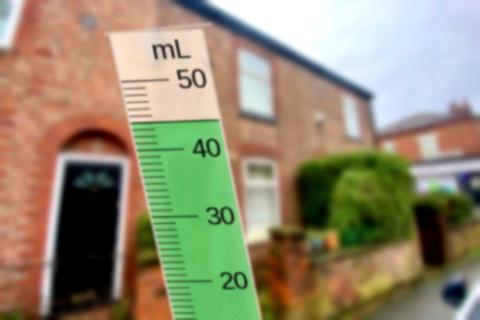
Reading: 44 mL
